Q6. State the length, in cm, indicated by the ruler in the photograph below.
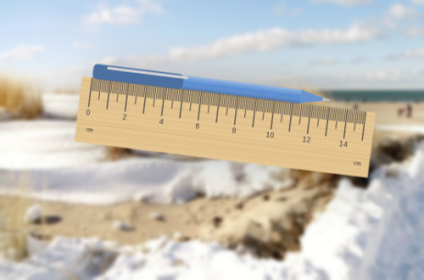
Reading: 13 cm
